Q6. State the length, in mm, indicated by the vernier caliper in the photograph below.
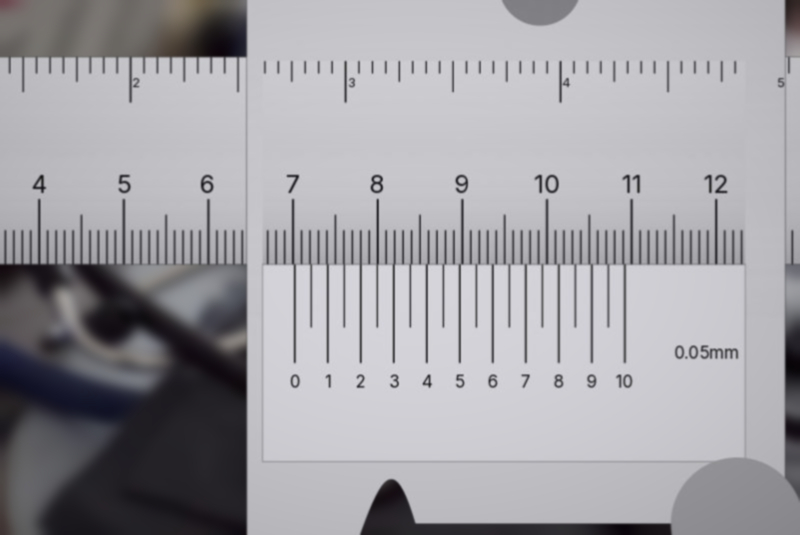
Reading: 70.2 mm
